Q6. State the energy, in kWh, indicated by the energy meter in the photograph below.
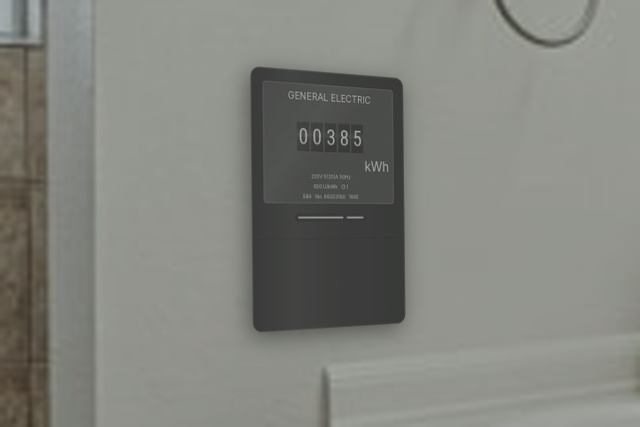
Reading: 385 kWh
